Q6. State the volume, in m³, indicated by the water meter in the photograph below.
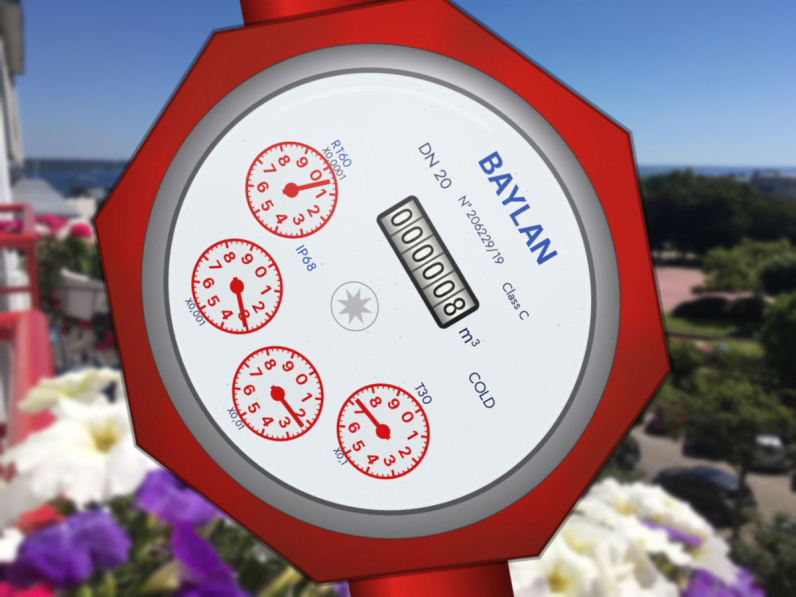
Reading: 8.7230 m³
